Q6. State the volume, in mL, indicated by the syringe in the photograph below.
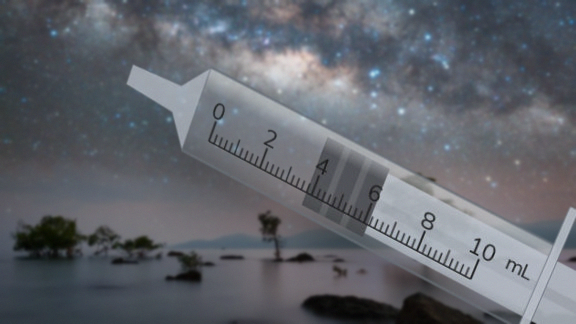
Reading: 3.8 mL
